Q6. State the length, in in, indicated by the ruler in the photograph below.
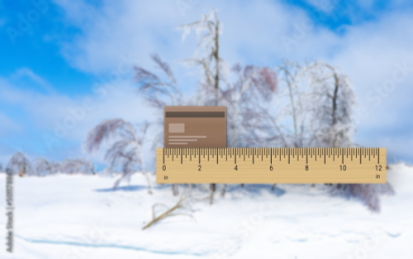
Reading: 3.5 in
